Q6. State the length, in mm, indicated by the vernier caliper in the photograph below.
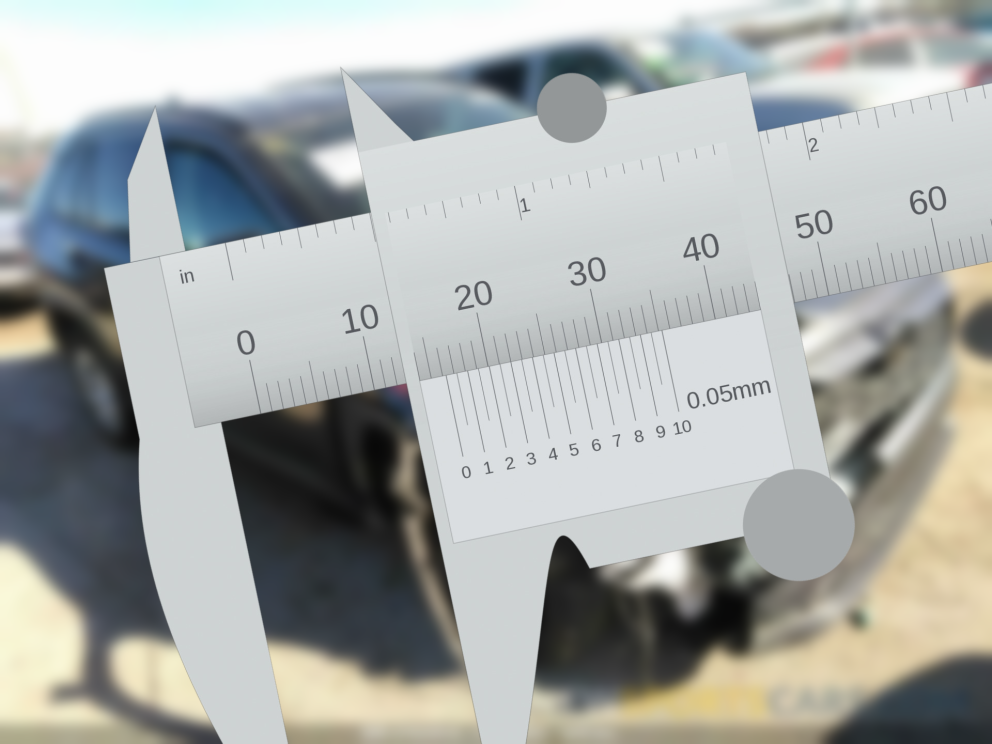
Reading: 16.3 mm
